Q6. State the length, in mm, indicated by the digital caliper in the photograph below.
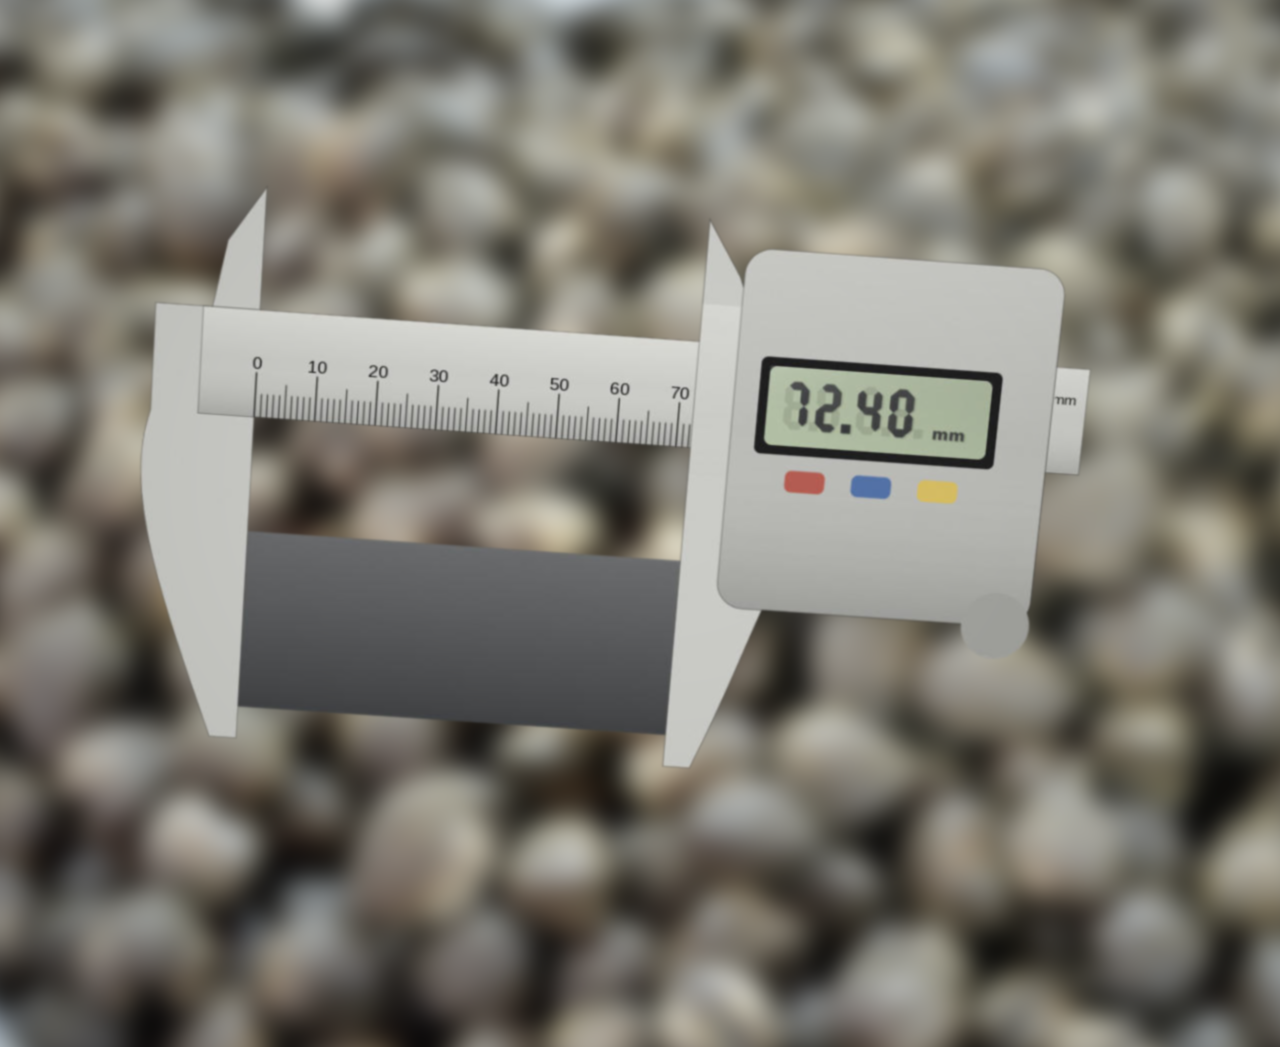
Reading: 72.40 mm
